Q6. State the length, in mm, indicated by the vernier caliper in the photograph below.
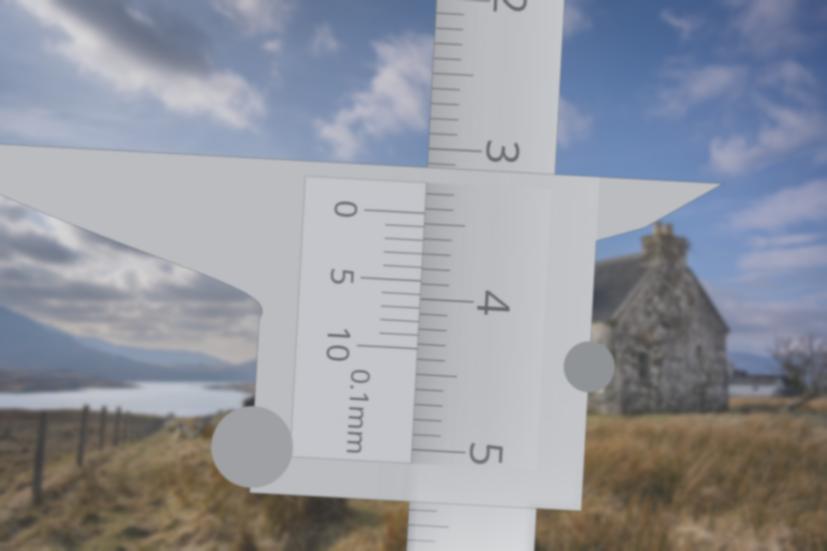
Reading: 34.3 mm
